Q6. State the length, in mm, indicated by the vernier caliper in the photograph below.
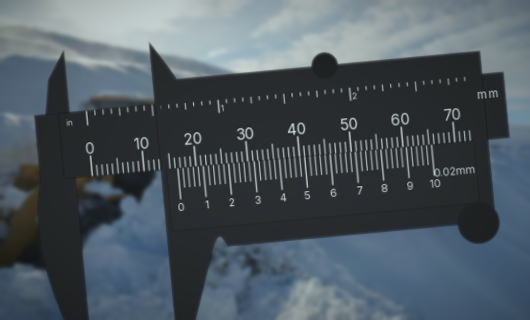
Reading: 16.5 mm
